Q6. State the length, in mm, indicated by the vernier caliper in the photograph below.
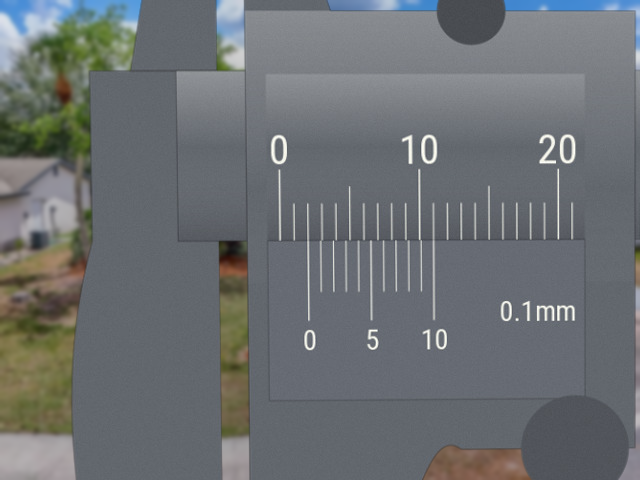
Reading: 2.0 mm
